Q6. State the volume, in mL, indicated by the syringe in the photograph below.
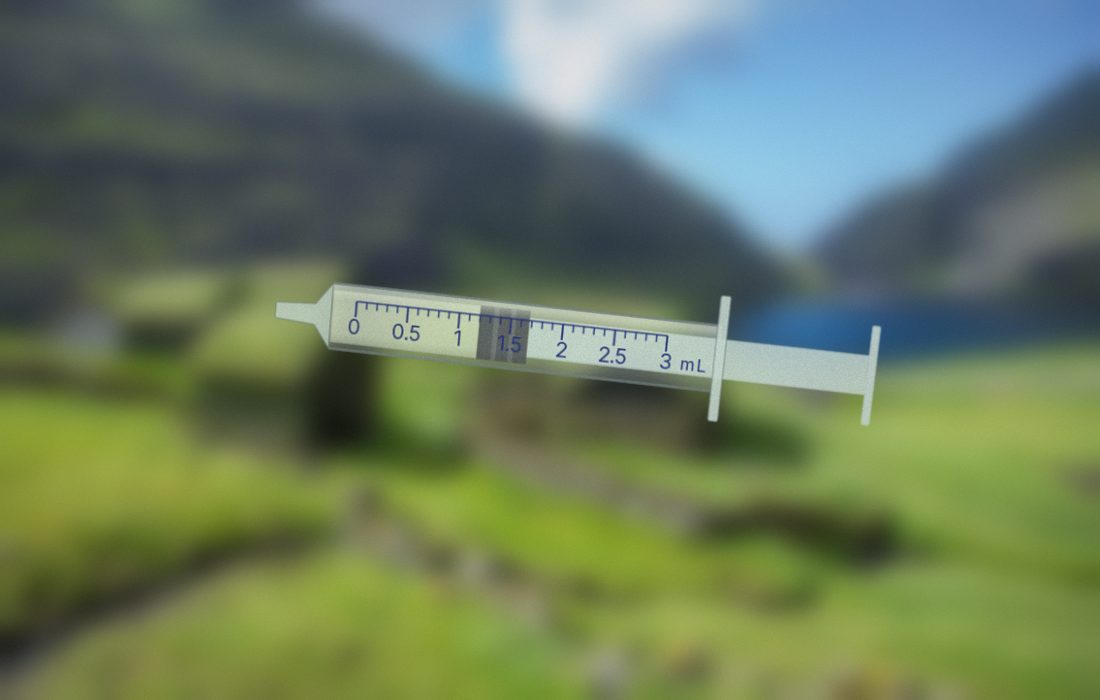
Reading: 1.2 mL
